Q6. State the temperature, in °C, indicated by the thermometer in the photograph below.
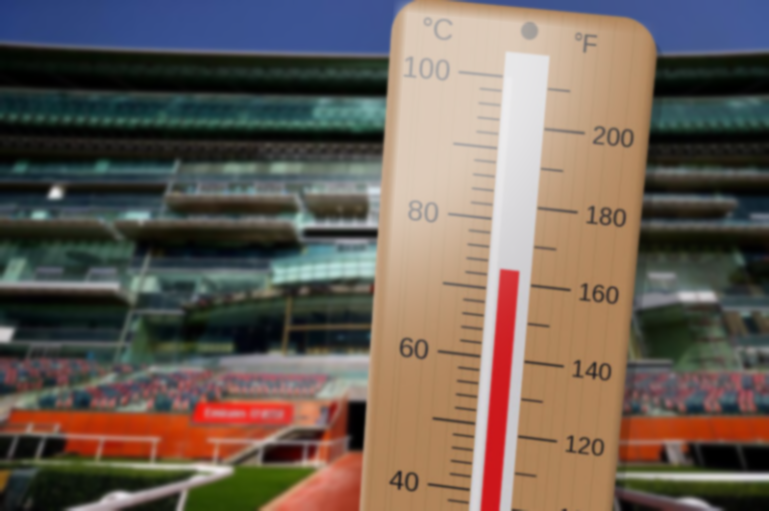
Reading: 73 °C
